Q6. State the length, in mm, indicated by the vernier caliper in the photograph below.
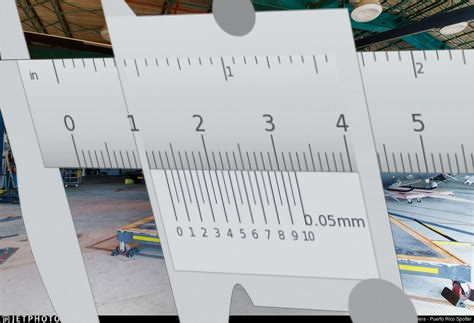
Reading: 13.2 mm
